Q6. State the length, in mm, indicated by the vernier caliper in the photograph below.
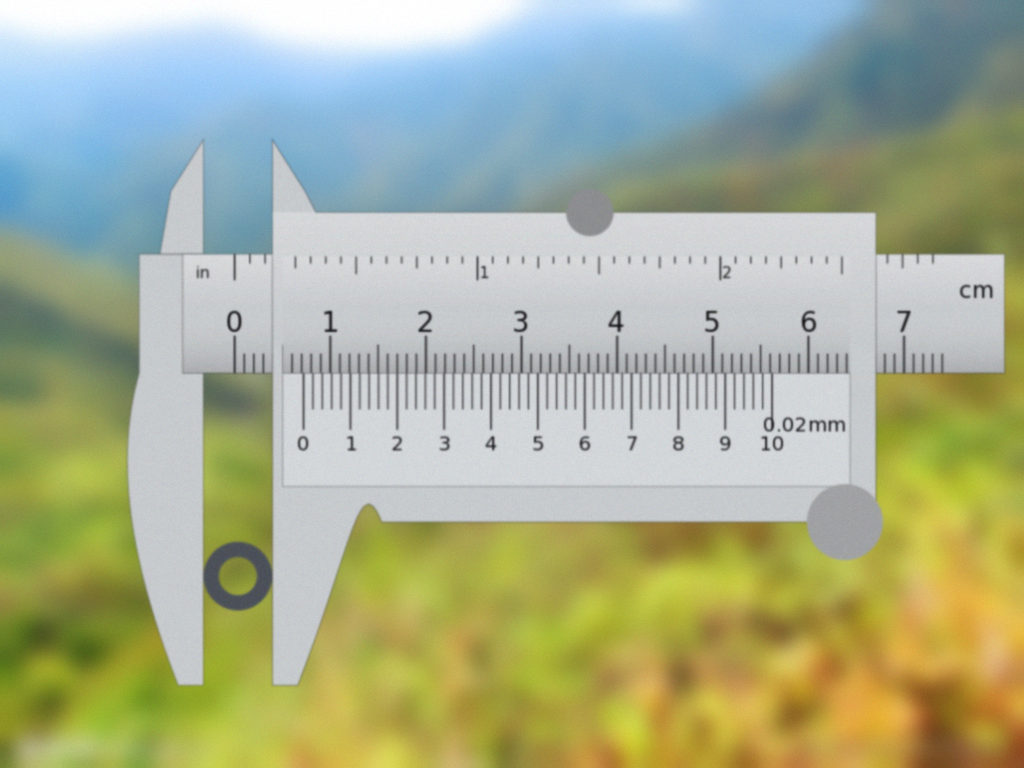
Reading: 7.2 mm
